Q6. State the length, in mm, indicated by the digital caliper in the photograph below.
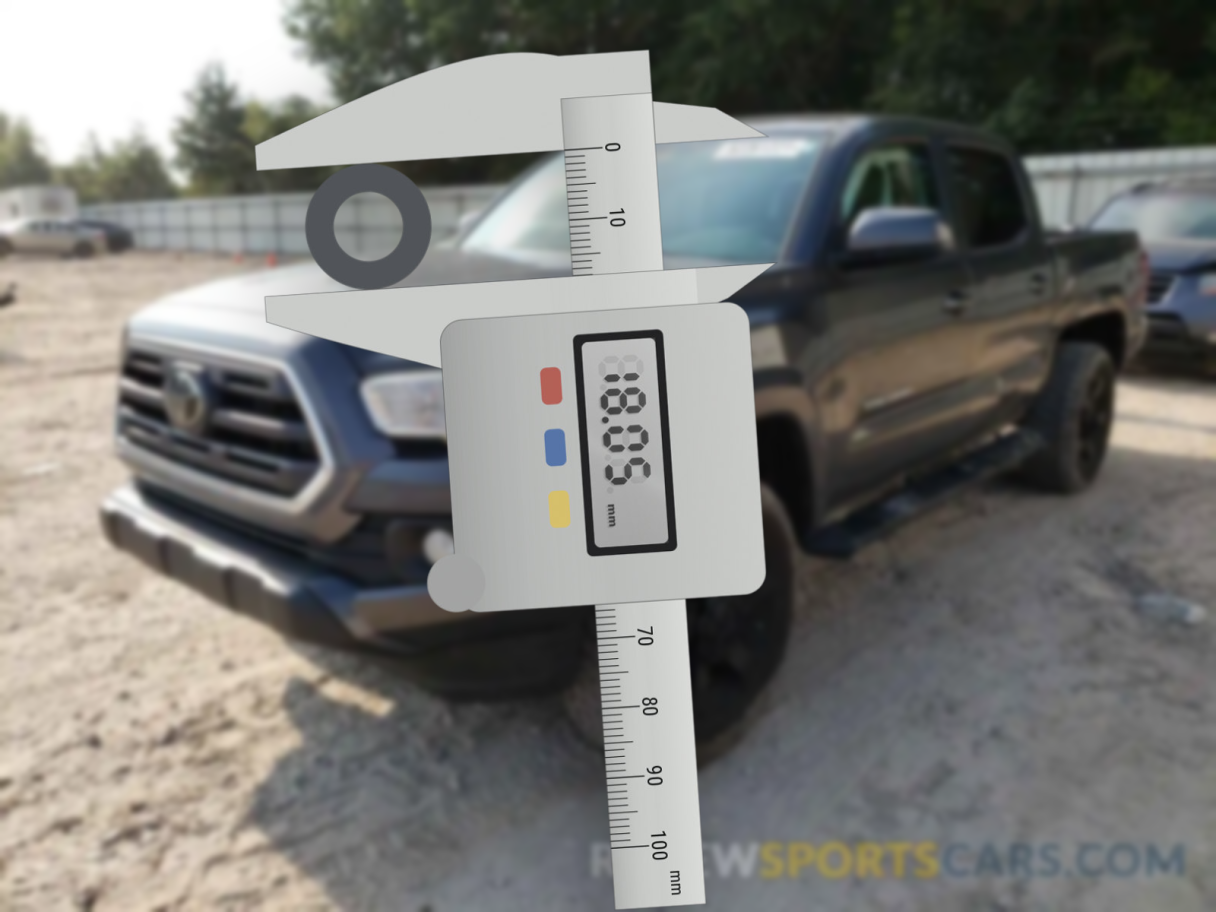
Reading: 18.05 mm
